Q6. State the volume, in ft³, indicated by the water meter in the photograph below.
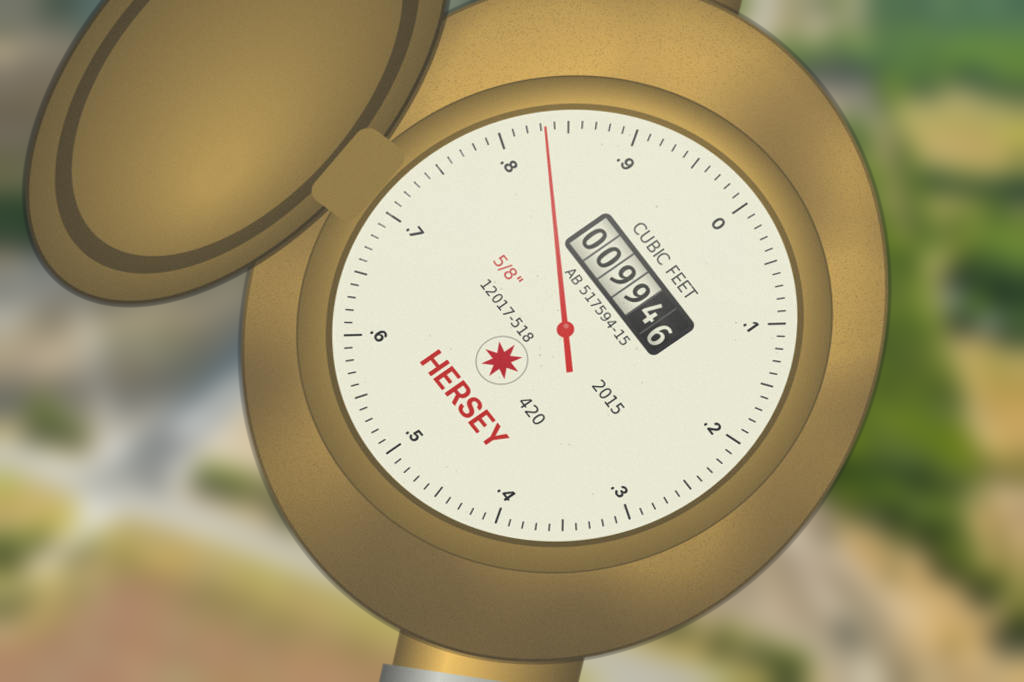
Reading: 9945.83 ft³
